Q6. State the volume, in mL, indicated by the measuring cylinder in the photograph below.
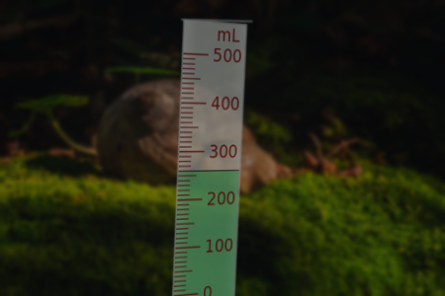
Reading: 260 mL
